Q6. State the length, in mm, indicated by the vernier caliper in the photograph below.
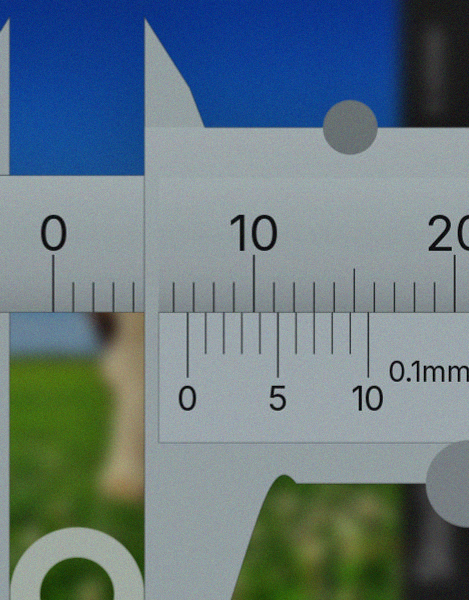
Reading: 6.7 mm
